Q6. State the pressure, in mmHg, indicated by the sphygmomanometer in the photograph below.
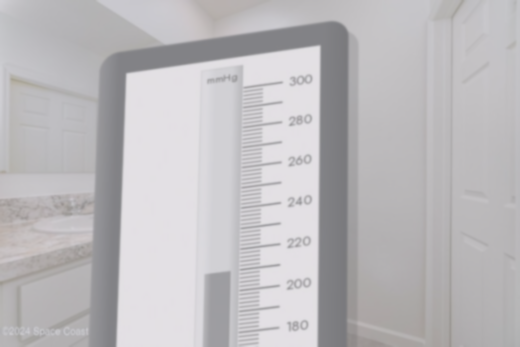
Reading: 210 mmHg
